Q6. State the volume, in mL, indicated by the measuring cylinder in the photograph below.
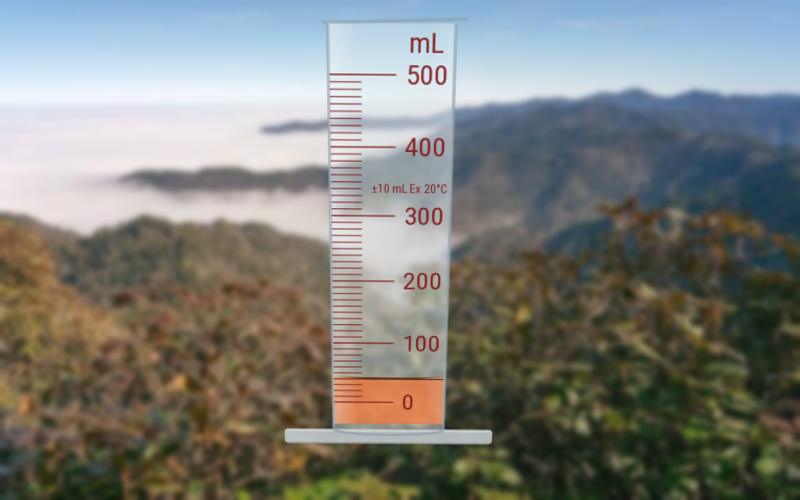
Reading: 40 mL
